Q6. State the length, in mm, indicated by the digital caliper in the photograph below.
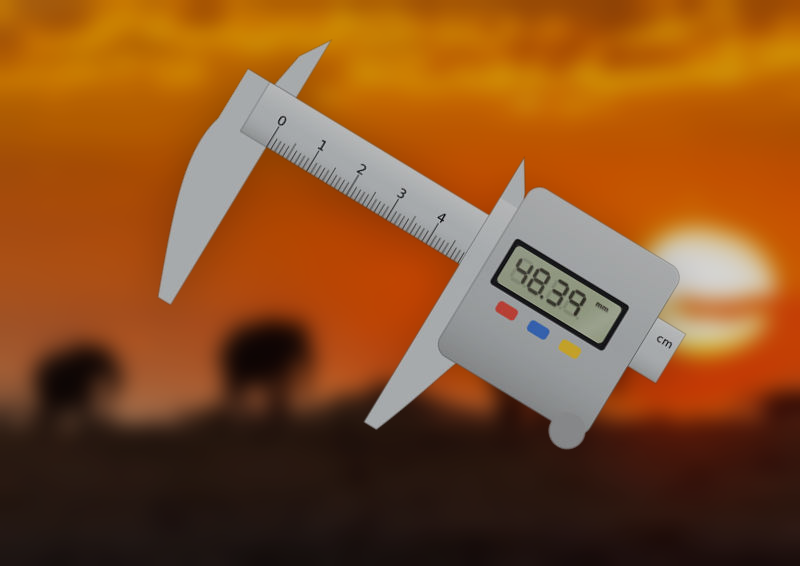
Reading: 48.39 mm
